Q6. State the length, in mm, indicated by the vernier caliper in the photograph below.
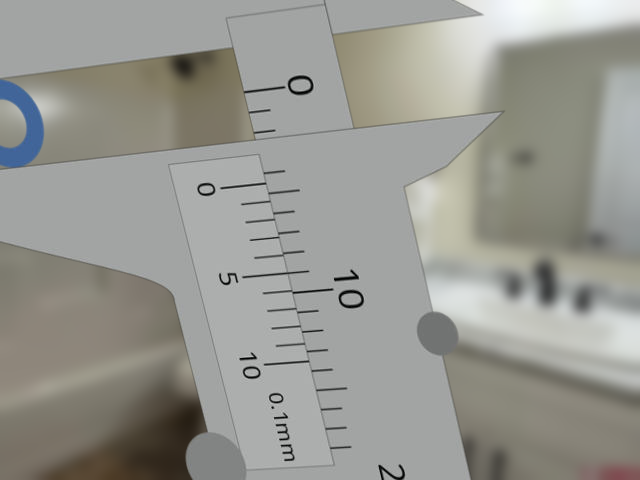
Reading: 4.5 mm
